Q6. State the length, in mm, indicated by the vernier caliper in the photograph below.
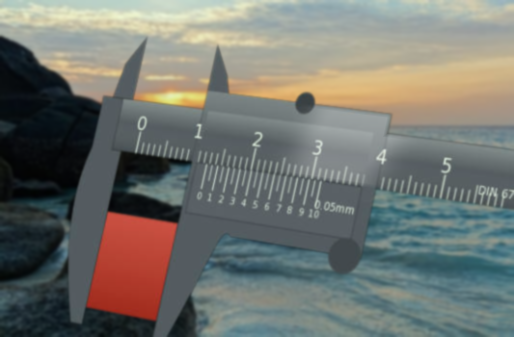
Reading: 12.5 mm
